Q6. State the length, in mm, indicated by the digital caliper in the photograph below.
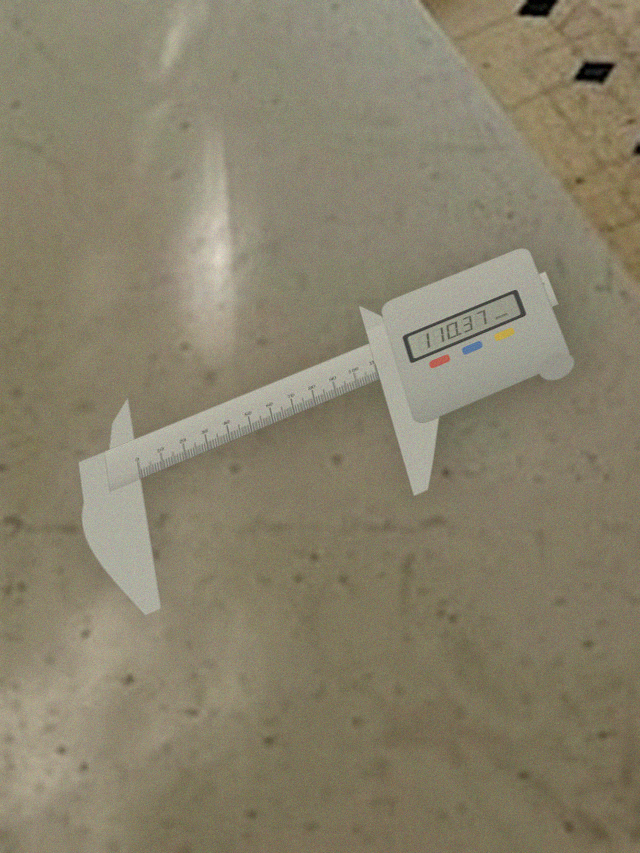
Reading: 110.37 mm
